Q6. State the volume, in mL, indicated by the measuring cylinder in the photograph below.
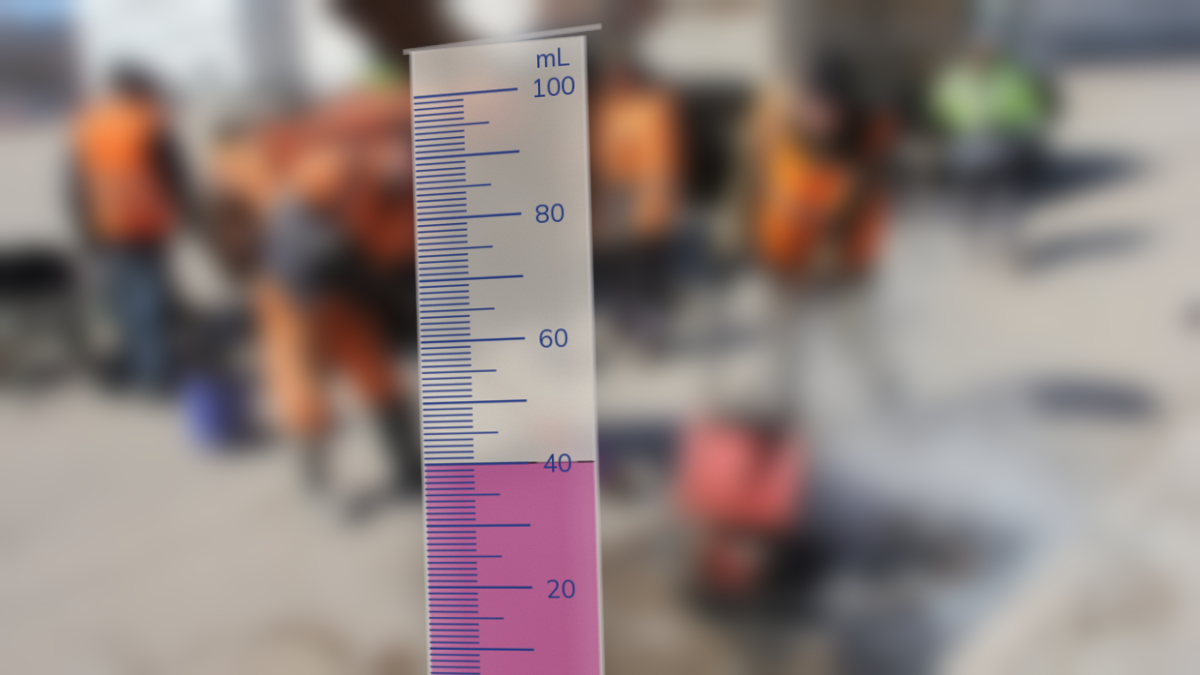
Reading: 40 mL
